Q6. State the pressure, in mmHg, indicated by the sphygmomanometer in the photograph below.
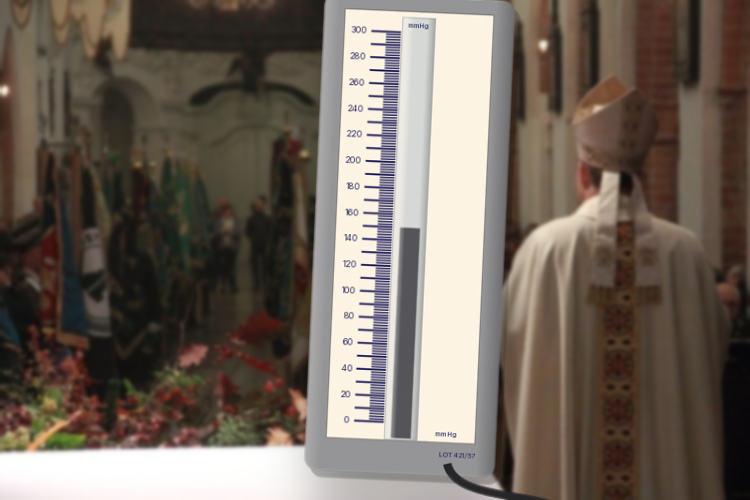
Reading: 150 mmHg
